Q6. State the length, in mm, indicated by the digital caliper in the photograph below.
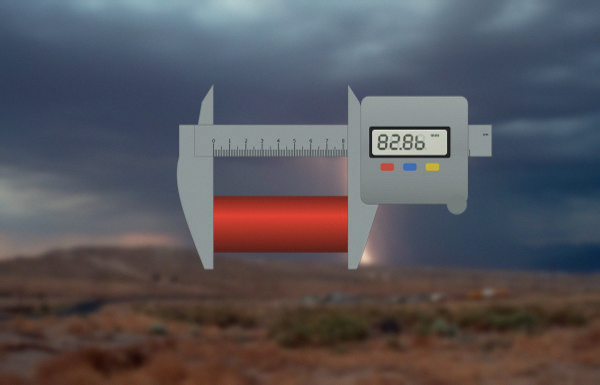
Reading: 82.86 mm
